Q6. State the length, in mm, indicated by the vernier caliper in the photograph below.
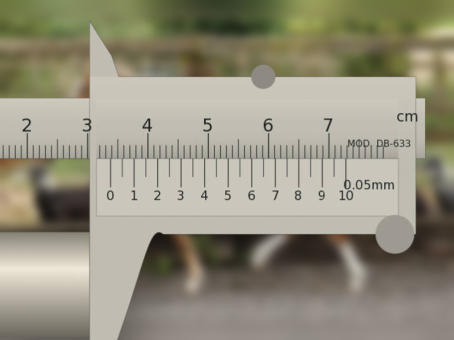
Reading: 33.8 mm
